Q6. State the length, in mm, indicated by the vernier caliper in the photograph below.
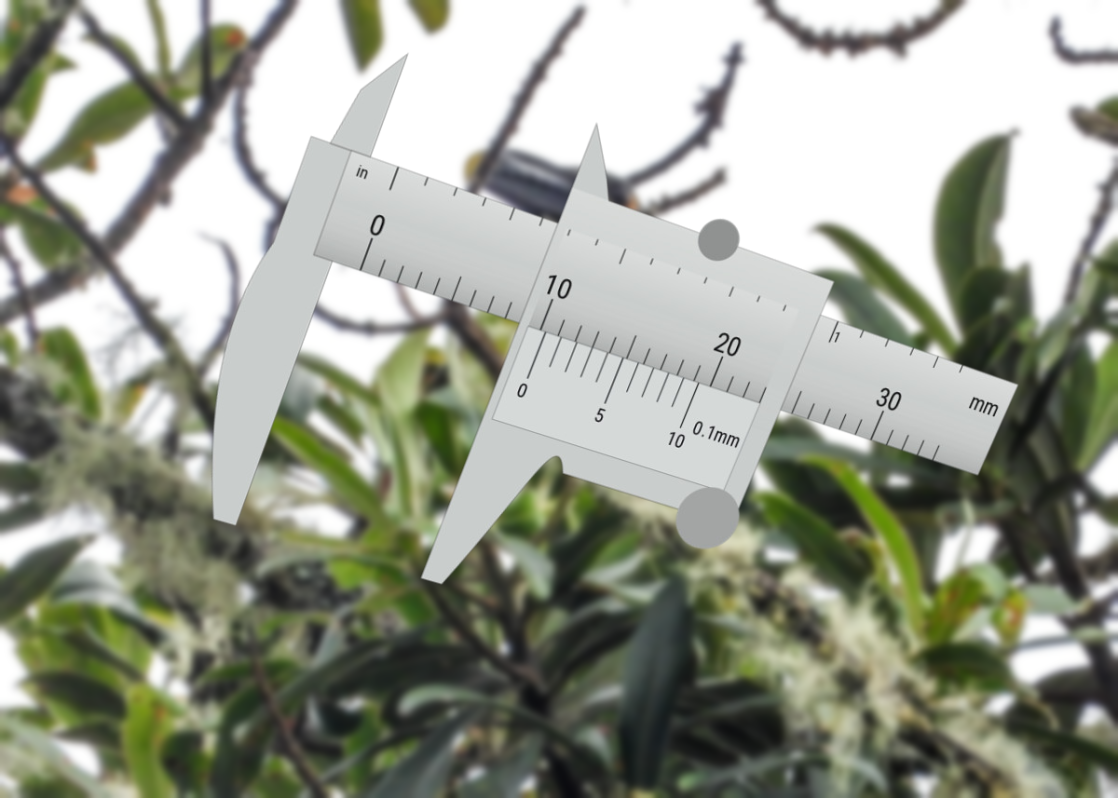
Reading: 10.3 mm
